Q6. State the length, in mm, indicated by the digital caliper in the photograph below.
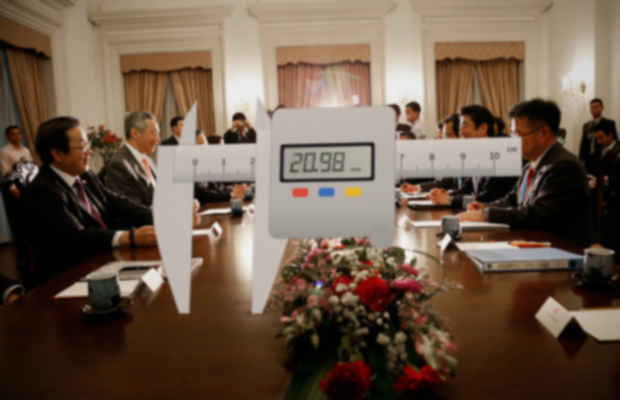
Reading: 20.98 mm
